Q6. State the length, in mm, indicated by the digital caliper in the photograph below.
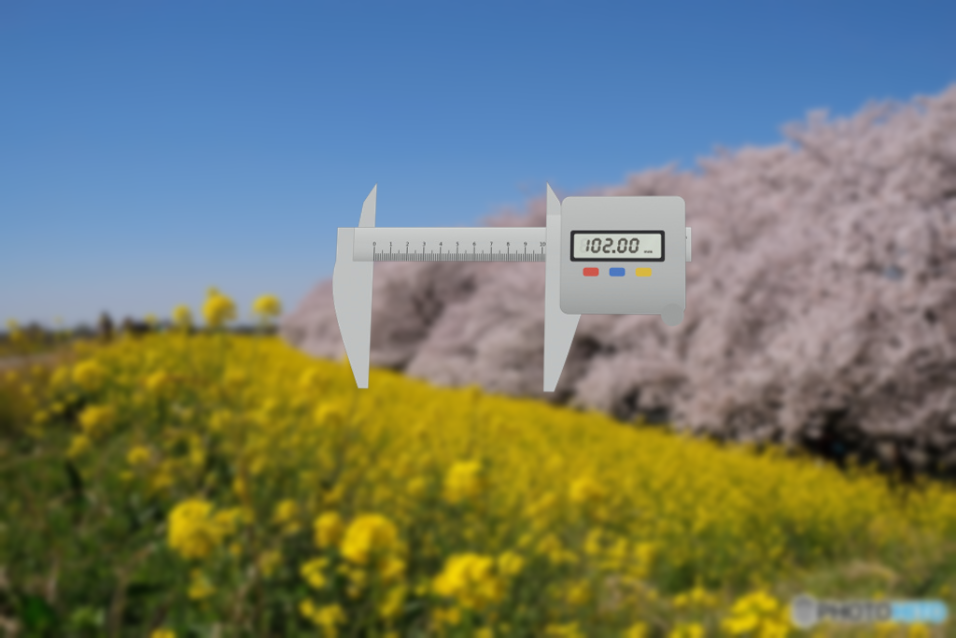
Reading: 102.00 mm
